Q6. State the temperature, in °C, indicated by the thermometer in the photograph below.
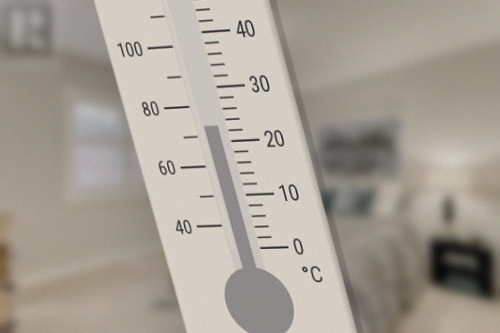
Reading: 23 °C
